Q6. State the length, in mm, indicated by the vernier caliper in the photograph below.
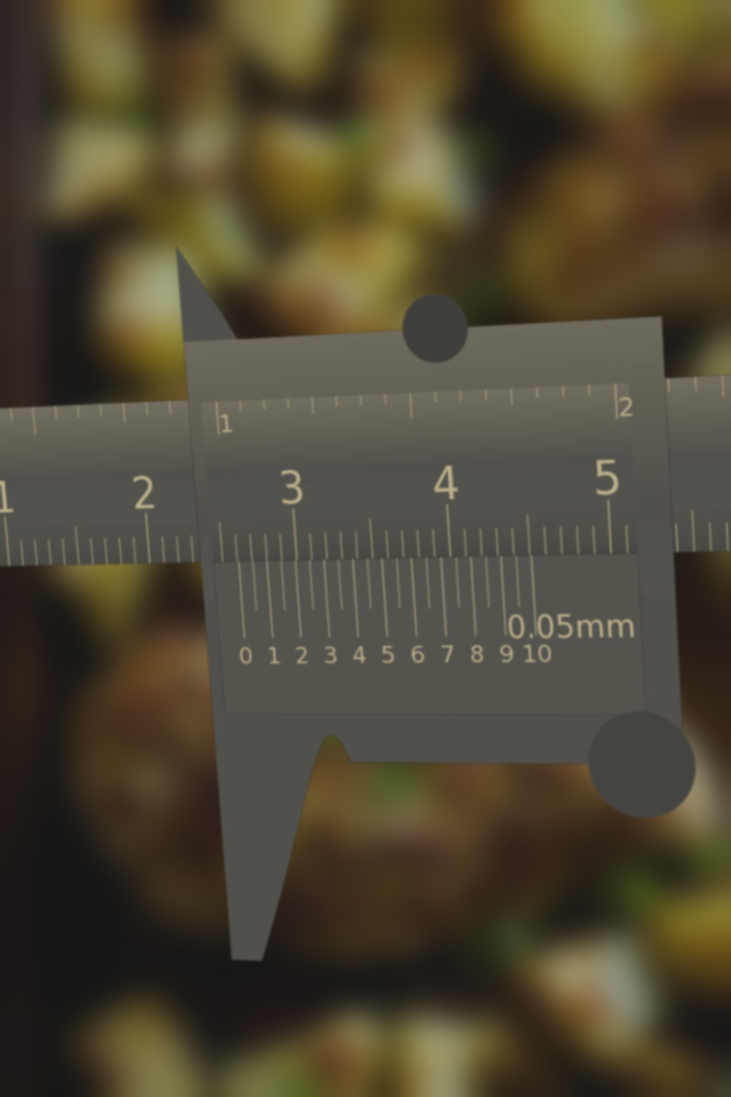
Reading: 26.1 mm
